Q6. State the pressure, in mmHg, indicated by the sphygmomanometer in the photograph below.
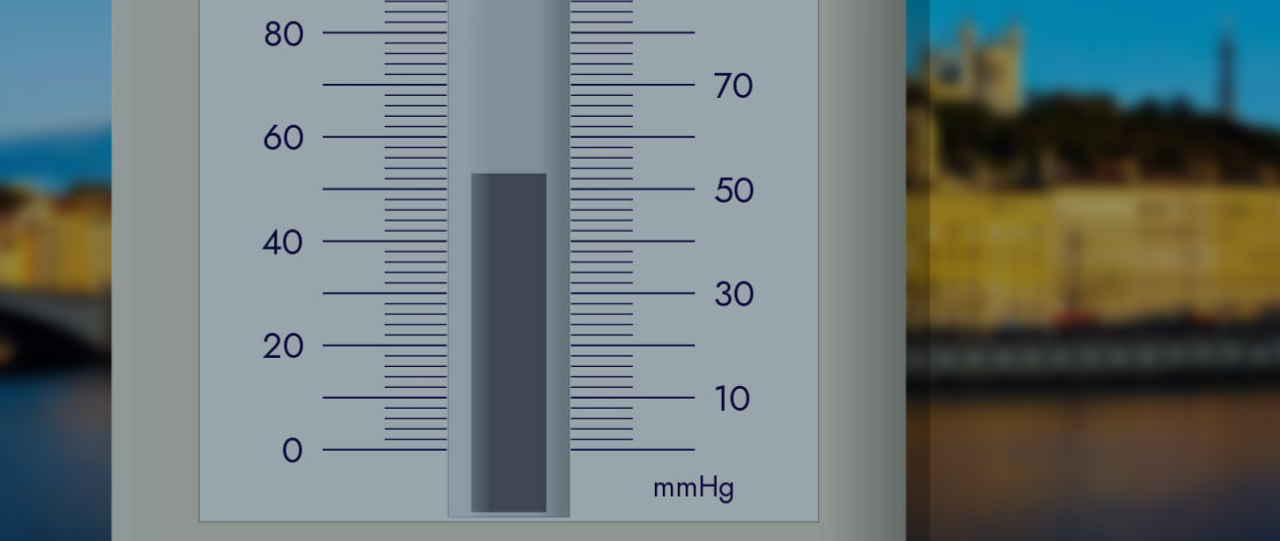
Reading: 53 mmHg
